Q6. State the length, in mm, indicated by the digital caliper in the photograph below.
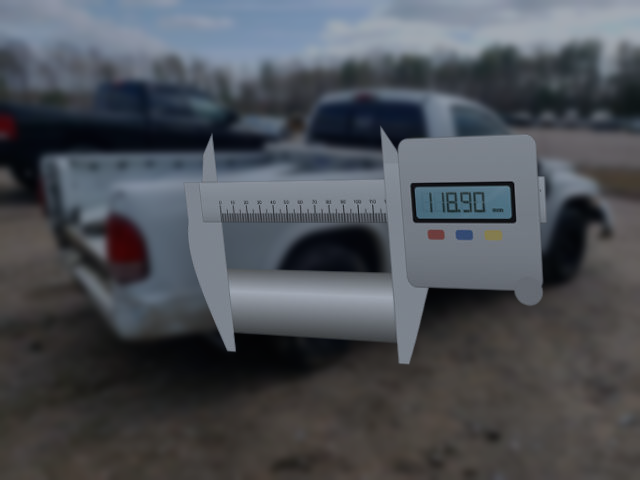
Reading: 118.90 mm
